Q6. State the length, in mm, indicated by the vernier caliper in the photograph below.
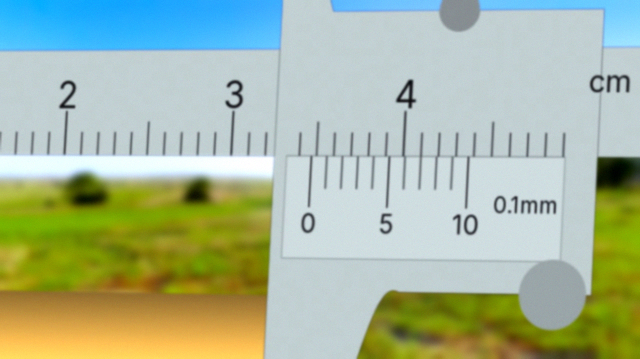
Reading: 34.7 mm
